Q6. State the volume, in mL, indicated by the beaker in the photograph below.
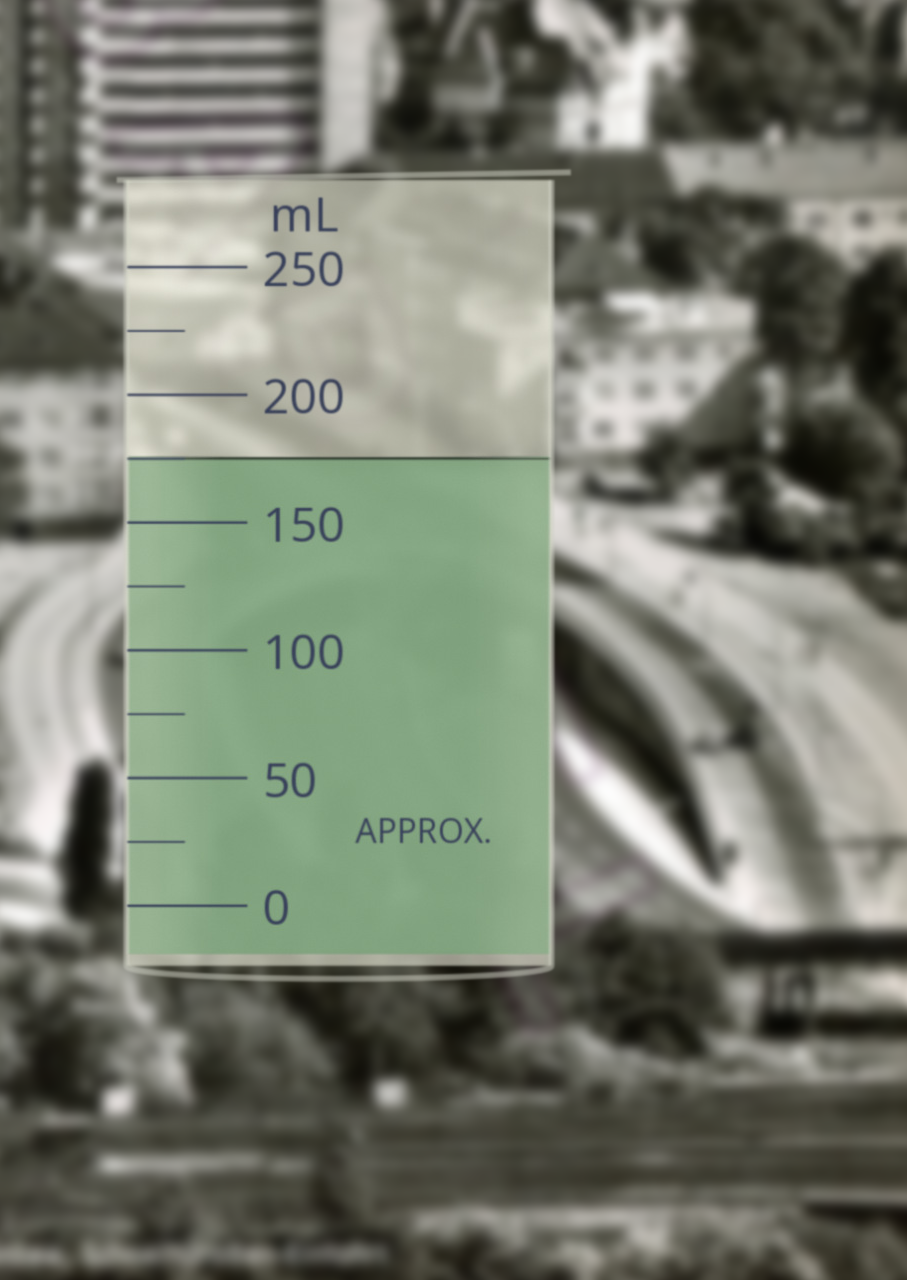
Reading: 175 mL
